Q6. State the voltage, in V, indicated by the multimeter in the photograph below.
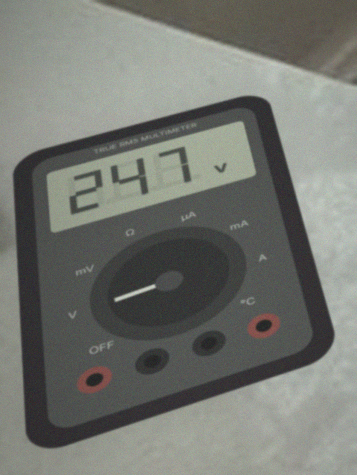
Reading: 247 V
